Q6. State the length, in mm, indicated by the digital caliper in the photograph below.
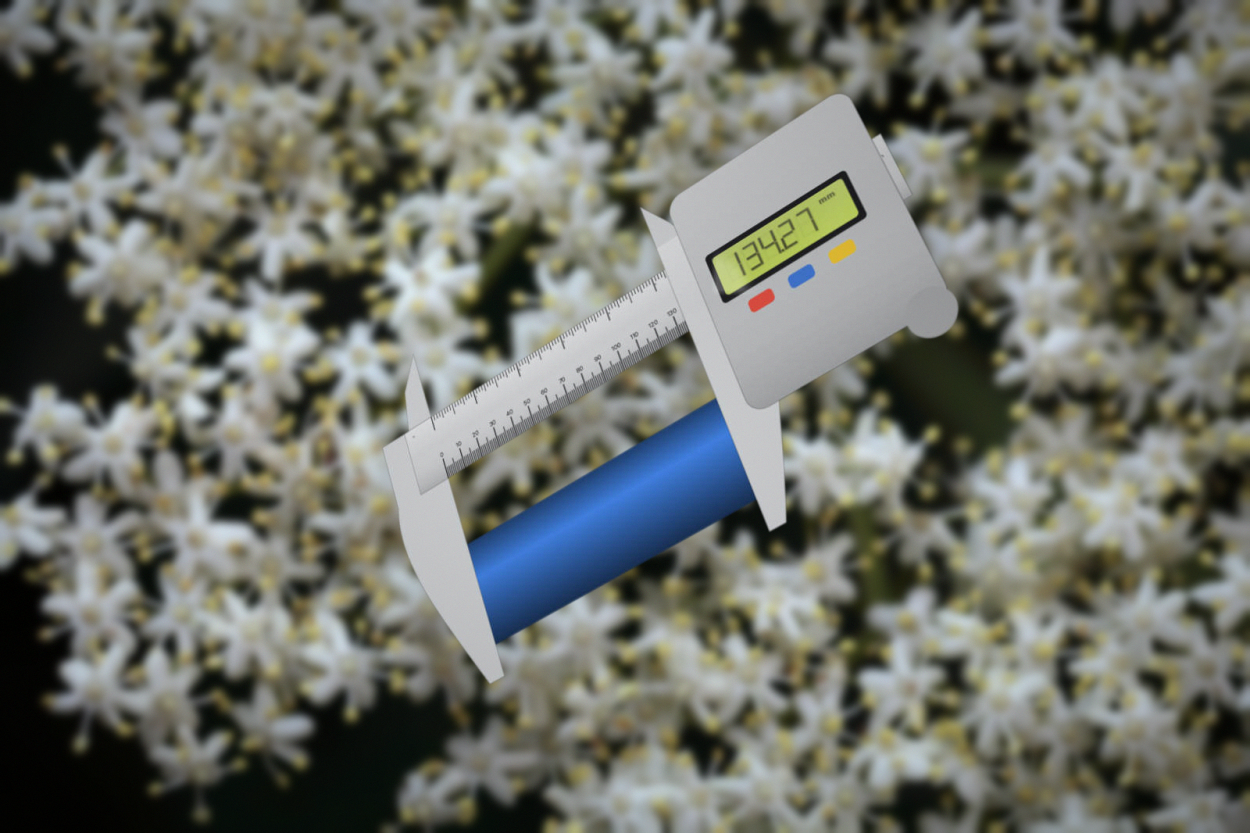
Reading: 134.27 mm
